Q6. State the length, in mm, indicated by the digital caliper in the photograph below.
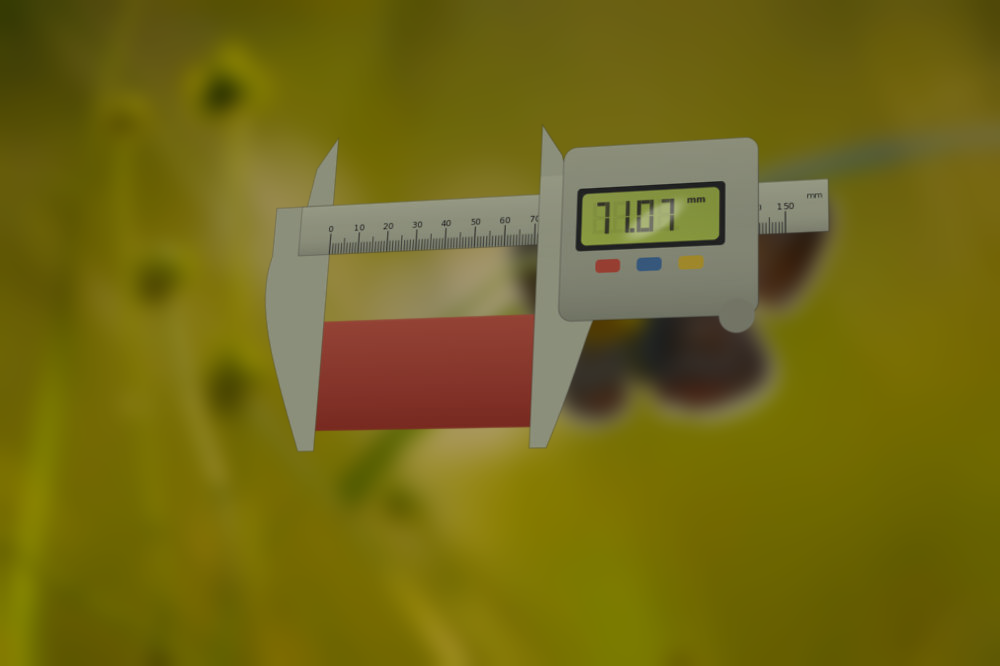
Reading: 71.07 mm
